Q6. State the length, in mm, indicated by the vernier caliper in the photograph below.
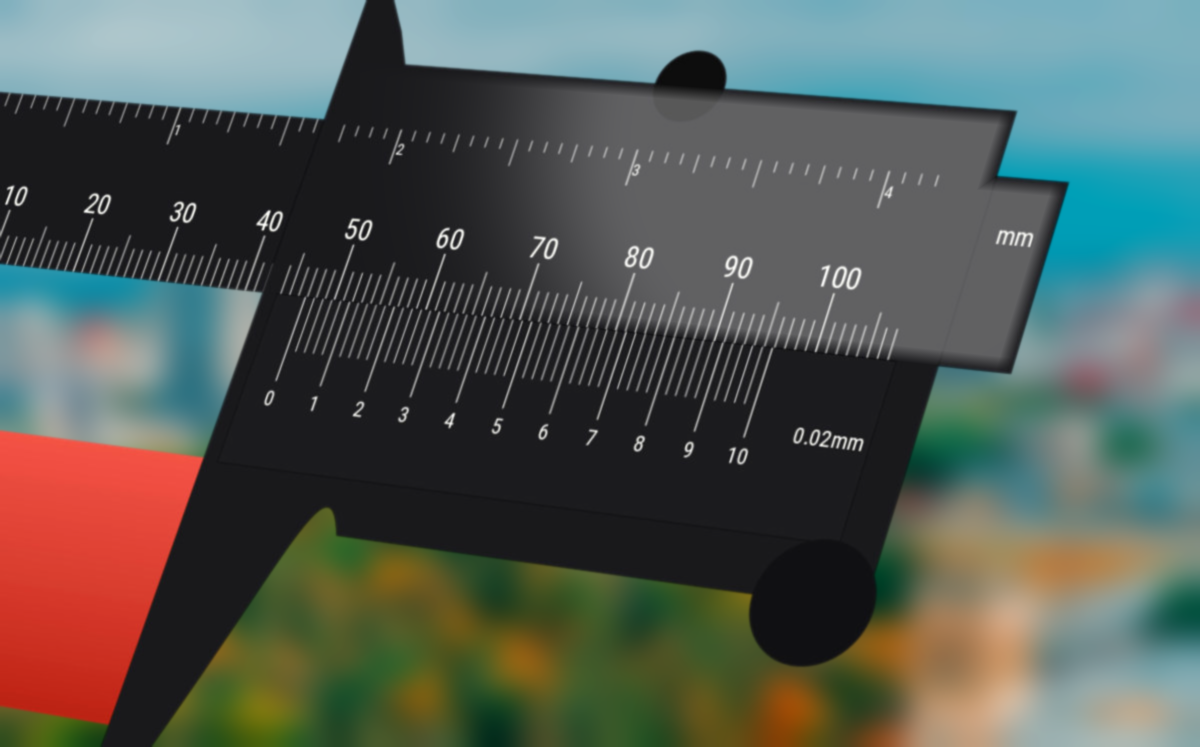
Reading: 46.8 mm
